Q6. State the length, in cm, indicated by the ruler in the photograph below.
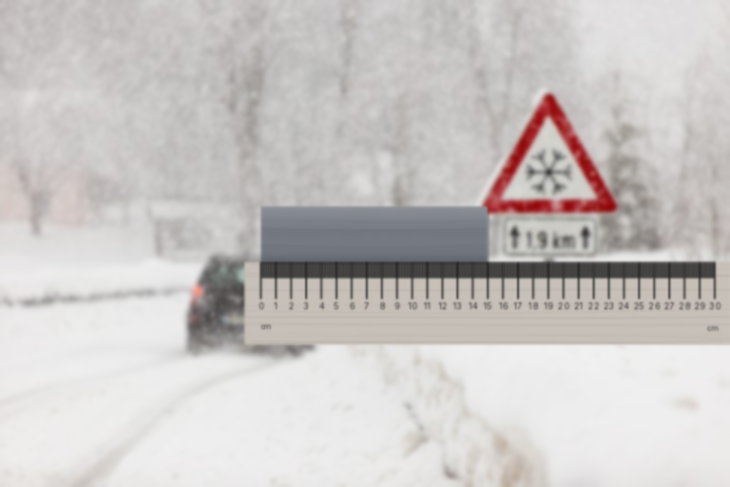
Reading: 15 cm
